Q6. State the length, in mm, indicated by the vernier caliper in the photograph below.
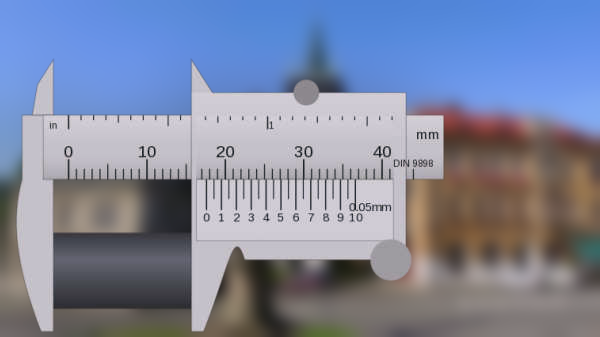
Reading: 17.6 mm
